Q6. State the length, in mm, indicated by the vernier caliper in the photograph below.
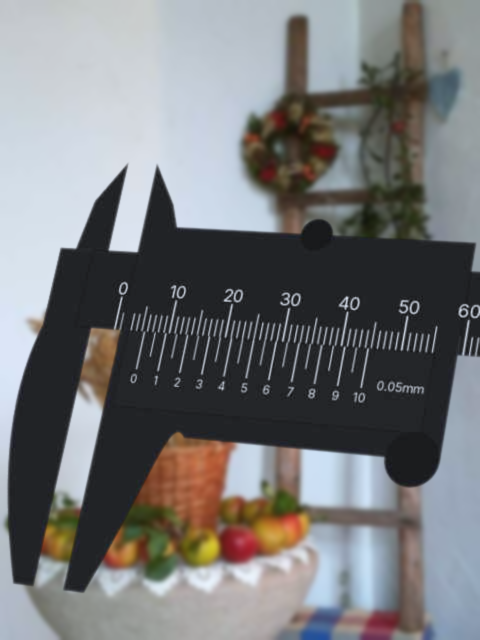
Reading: 5.5 mm
